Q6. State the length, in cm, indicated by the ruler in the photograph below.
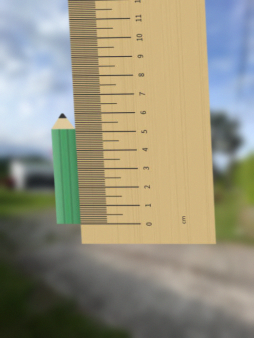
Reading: 6 cm
